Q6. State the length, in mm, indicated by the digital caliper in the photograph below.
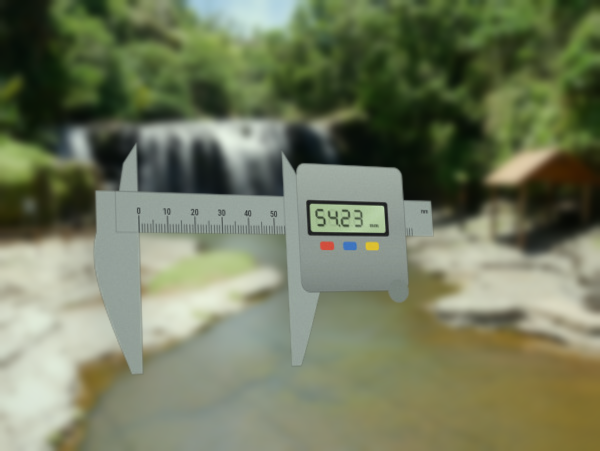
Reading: 54.23 mm
